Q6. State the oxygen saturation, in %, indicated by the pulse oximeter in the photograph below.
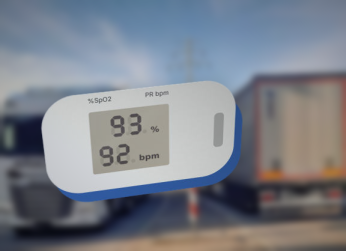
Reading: 93 %
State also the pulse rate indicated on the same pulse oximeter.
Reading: 92 bpm
